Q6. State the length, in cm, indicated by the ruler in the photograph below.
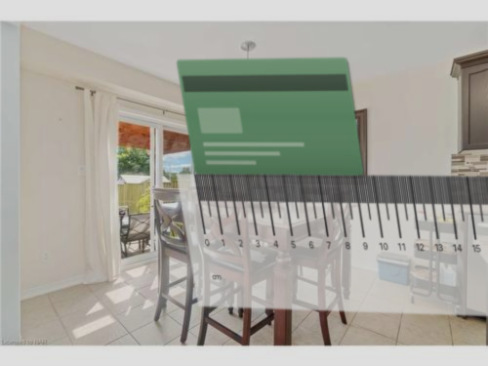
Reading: 9.5 cm
